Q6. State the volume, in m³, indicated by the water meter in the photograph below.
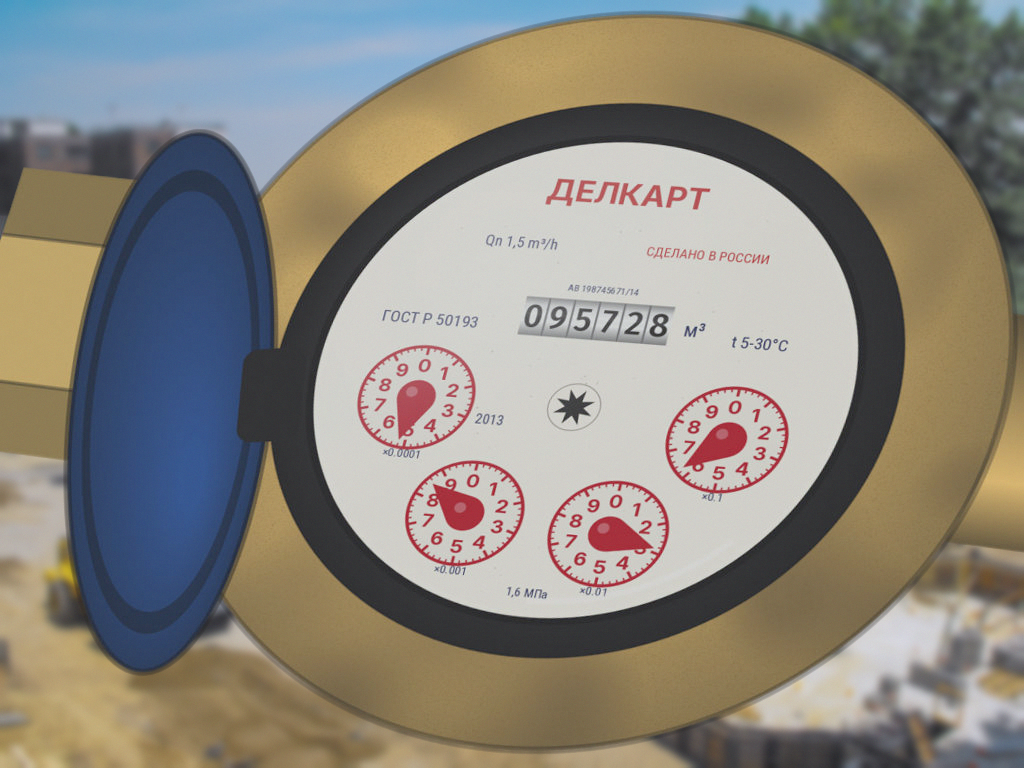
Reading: 95728.6285 m³
